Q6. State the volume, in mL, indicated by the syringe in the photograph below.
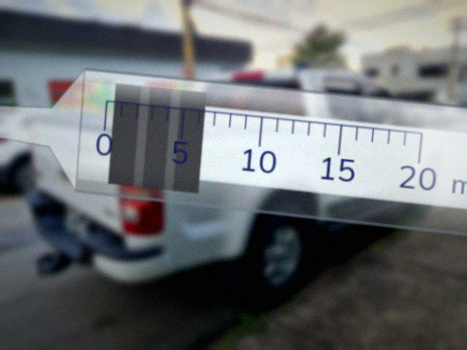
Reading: 0.5 mL
